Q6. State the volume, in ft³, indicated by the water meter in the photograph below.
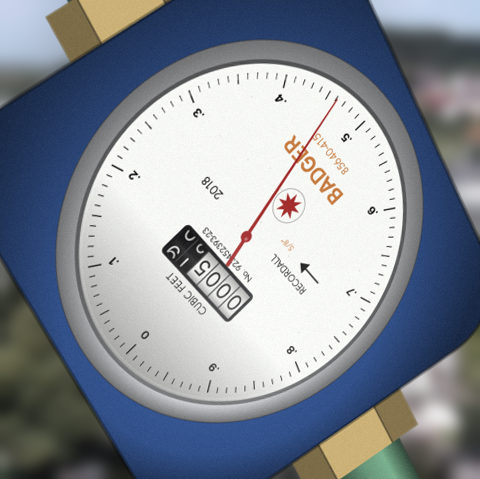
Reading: 519.46 ft³
